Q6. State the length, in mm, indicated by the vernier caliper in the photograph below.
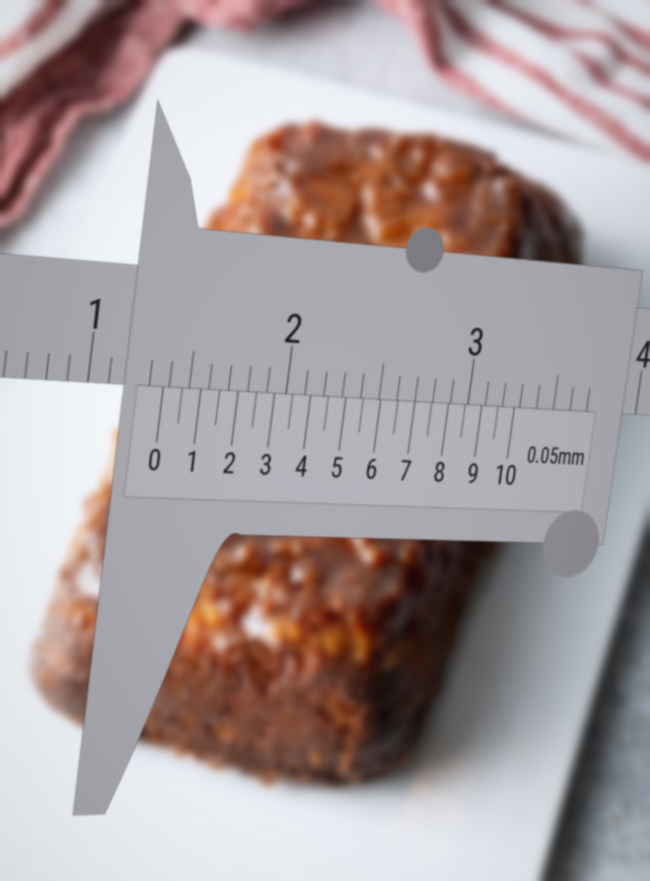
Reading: 13.7 mm
